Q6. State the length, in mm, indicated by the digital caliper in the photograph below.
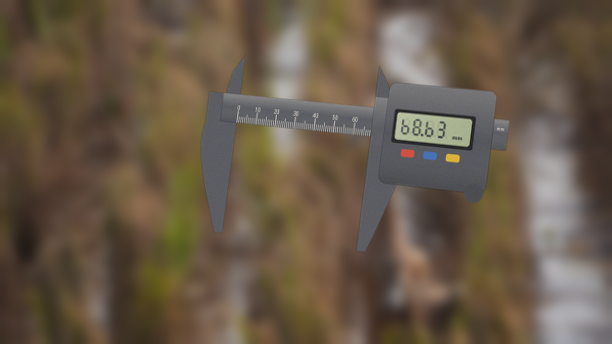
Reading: 68.63 mm
